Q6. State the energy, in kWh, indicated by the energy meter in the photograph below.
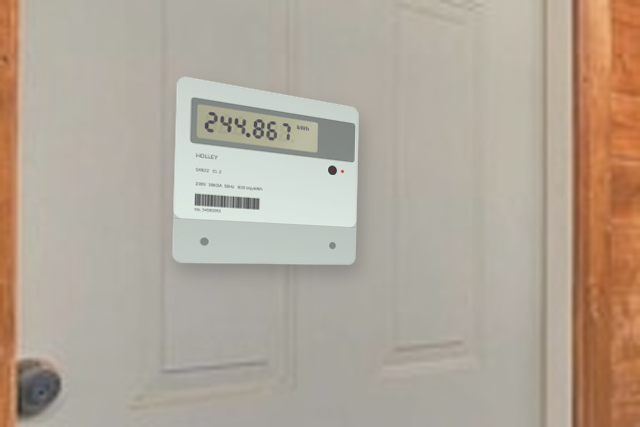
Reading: 244.867 kWh
